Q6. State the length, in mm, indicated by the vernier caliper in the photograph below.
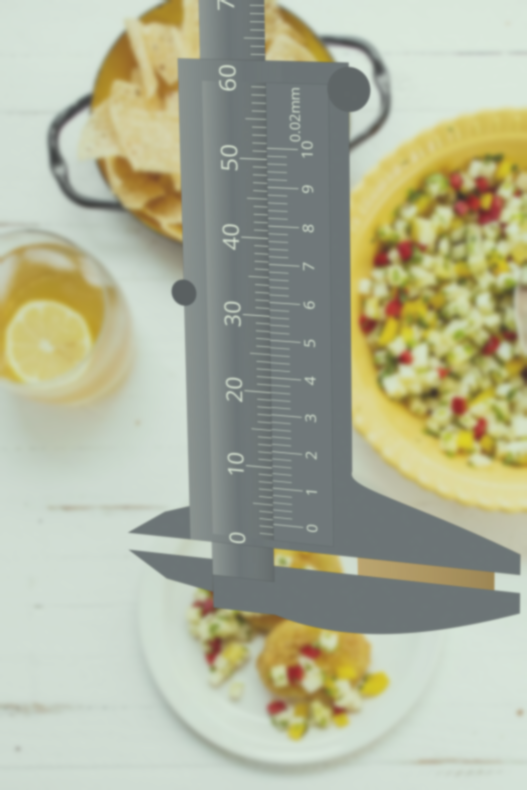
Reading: 2.4 mm
